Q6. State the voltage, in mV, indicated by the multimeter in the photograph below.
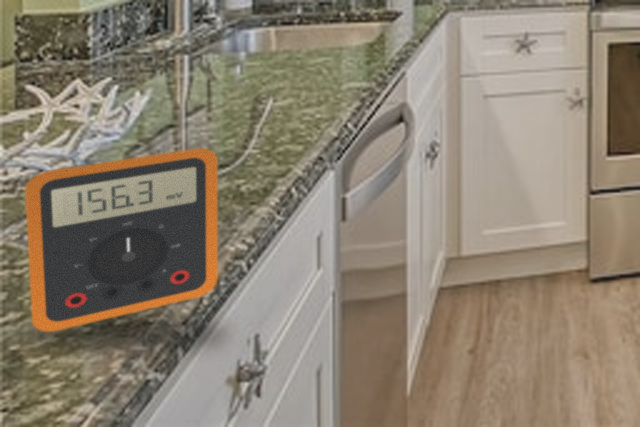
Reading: 156.3 mV
